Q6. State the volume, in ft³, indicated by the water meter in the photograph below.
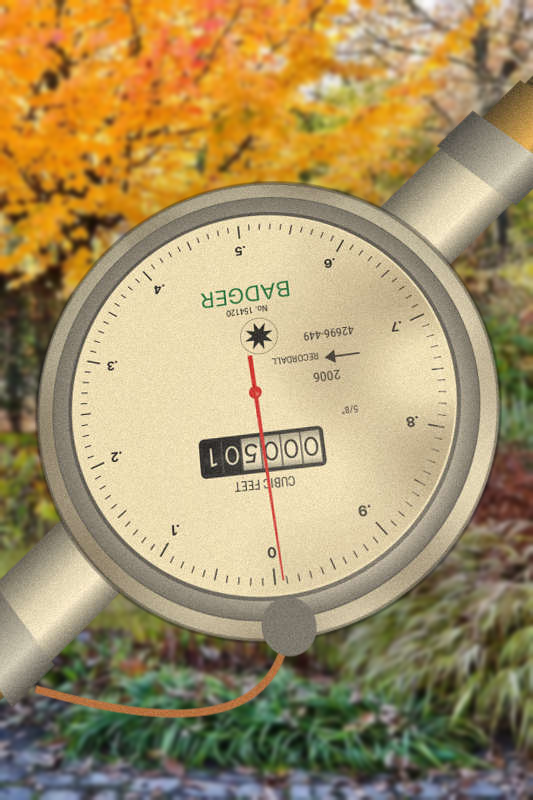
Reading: 500.99 ft³
